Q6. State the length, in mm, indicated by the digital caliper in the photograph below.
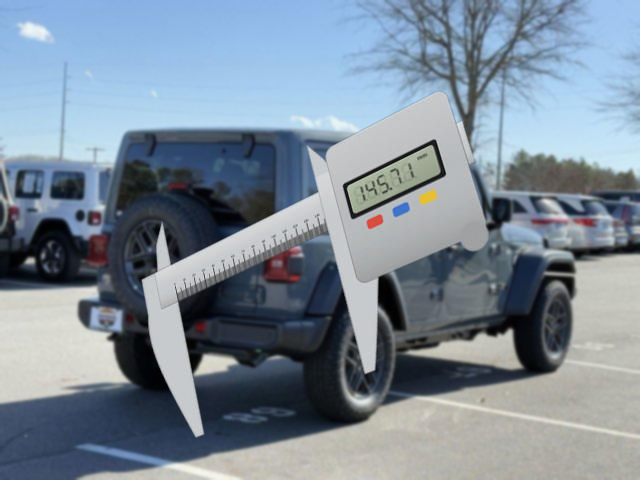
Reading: 145.71 mm
